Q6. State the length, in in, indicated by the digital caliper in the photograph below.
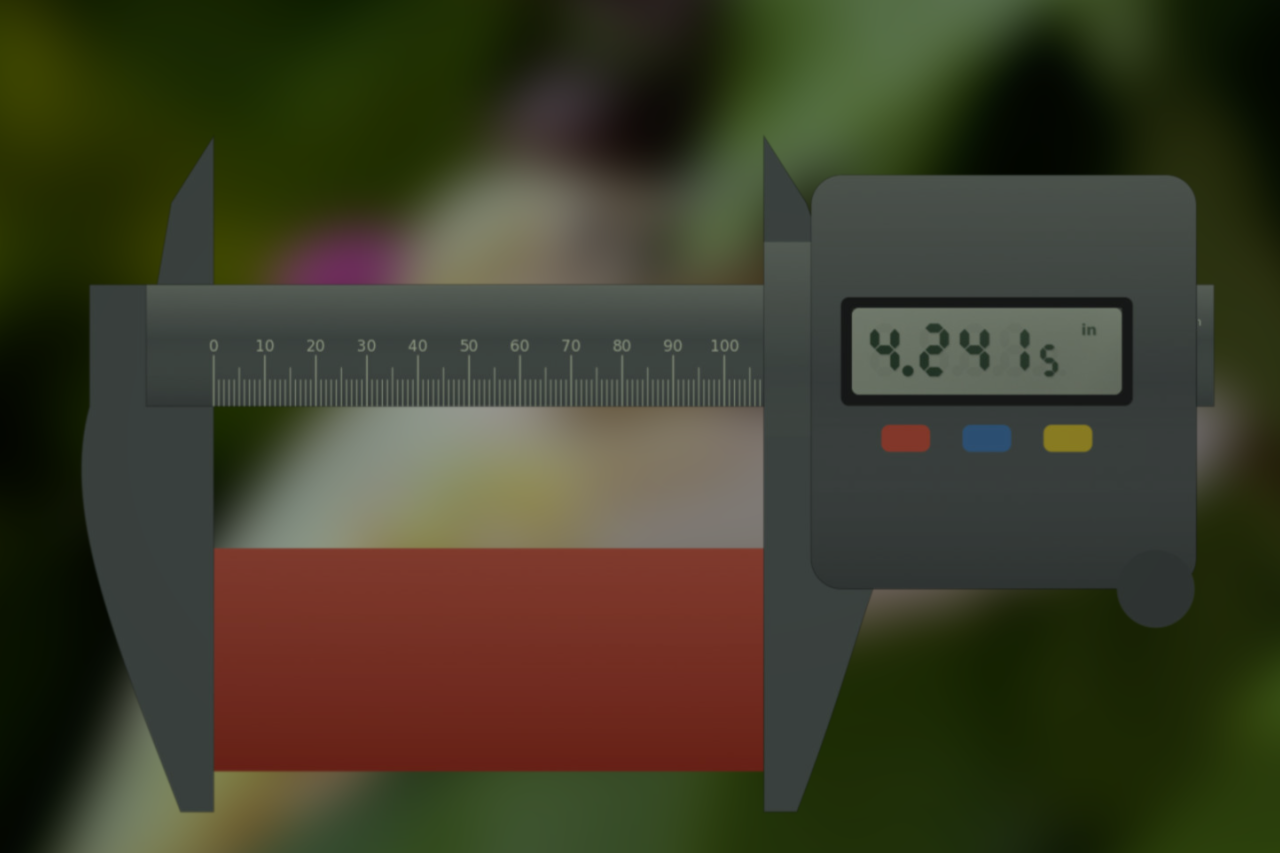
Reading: 4.2415 in
